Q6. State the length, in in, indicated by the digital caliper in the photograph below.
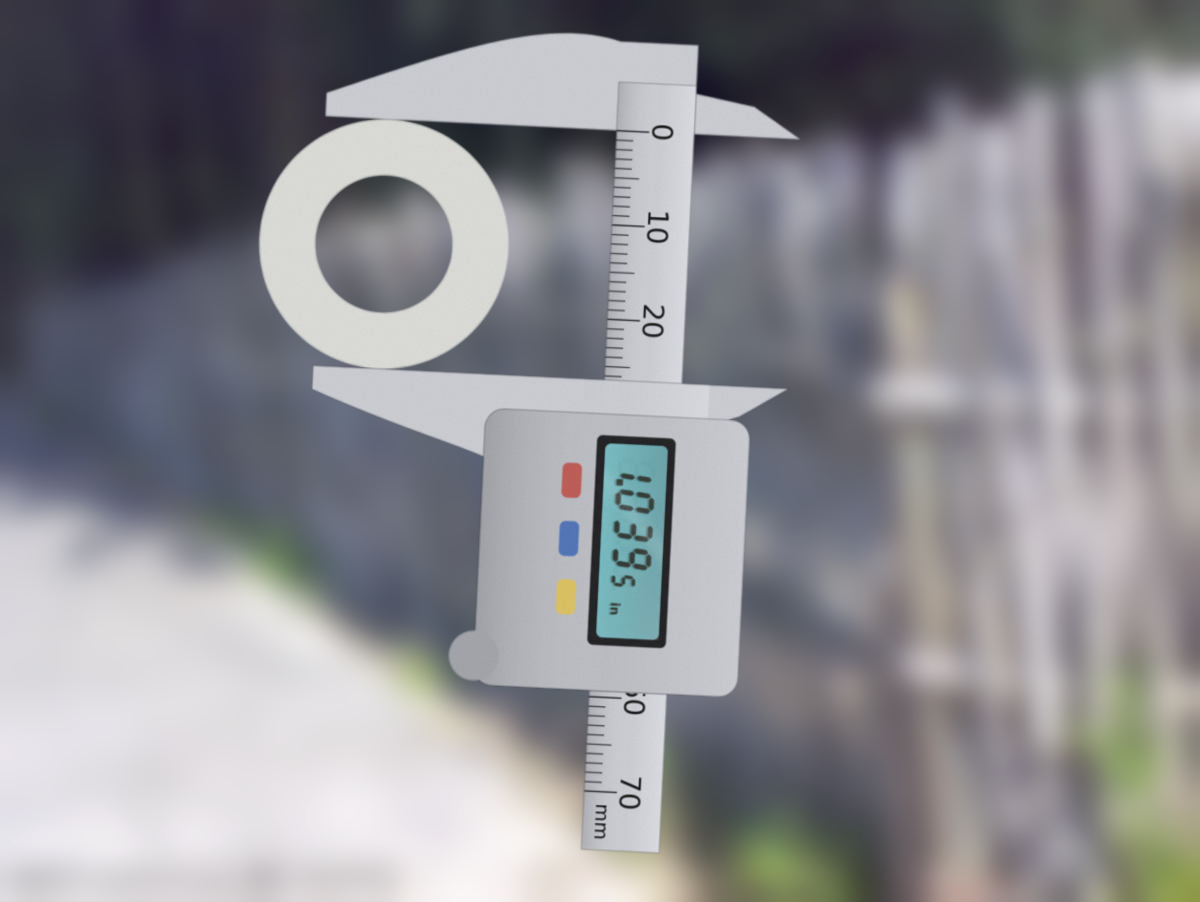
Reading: 1.0395 in
